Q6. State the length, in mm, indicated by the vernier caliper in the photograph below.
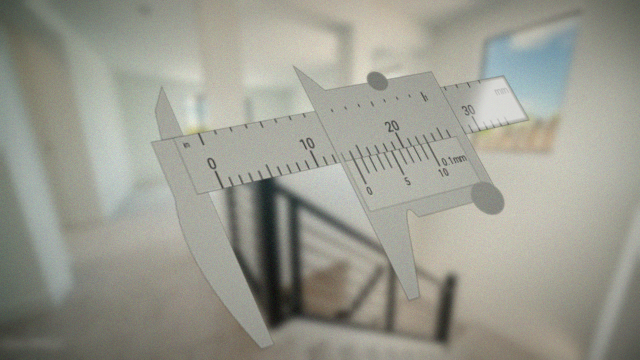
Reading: 14.0 mm
